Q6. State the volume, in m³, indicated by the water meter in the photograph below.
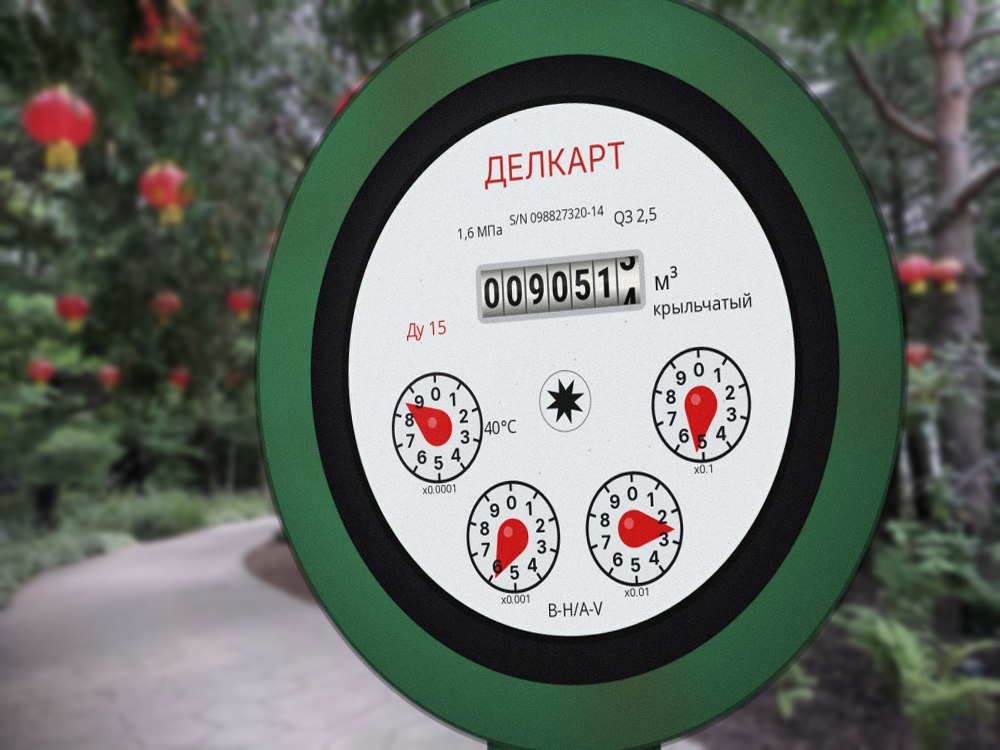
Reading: 90513.5258 m³
